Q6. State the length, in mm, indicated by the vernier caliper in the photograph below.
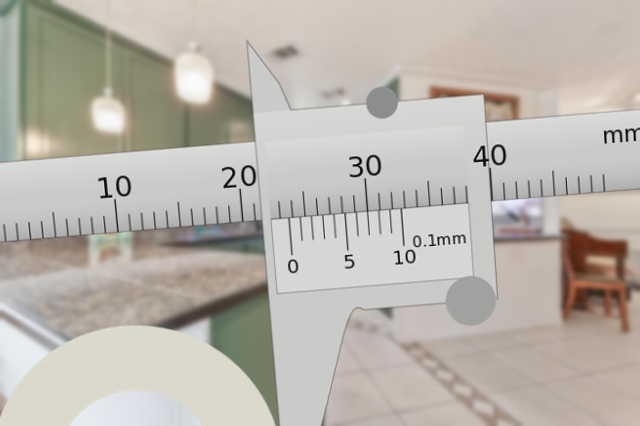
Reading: 23.7 mm
